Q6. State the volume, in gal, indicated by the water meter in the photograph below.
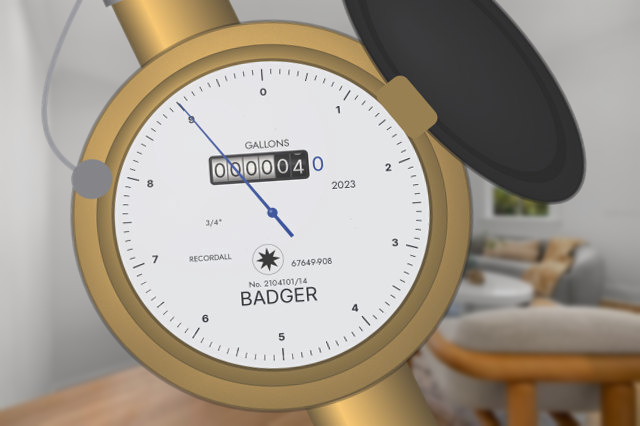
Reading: 39.0 gal
